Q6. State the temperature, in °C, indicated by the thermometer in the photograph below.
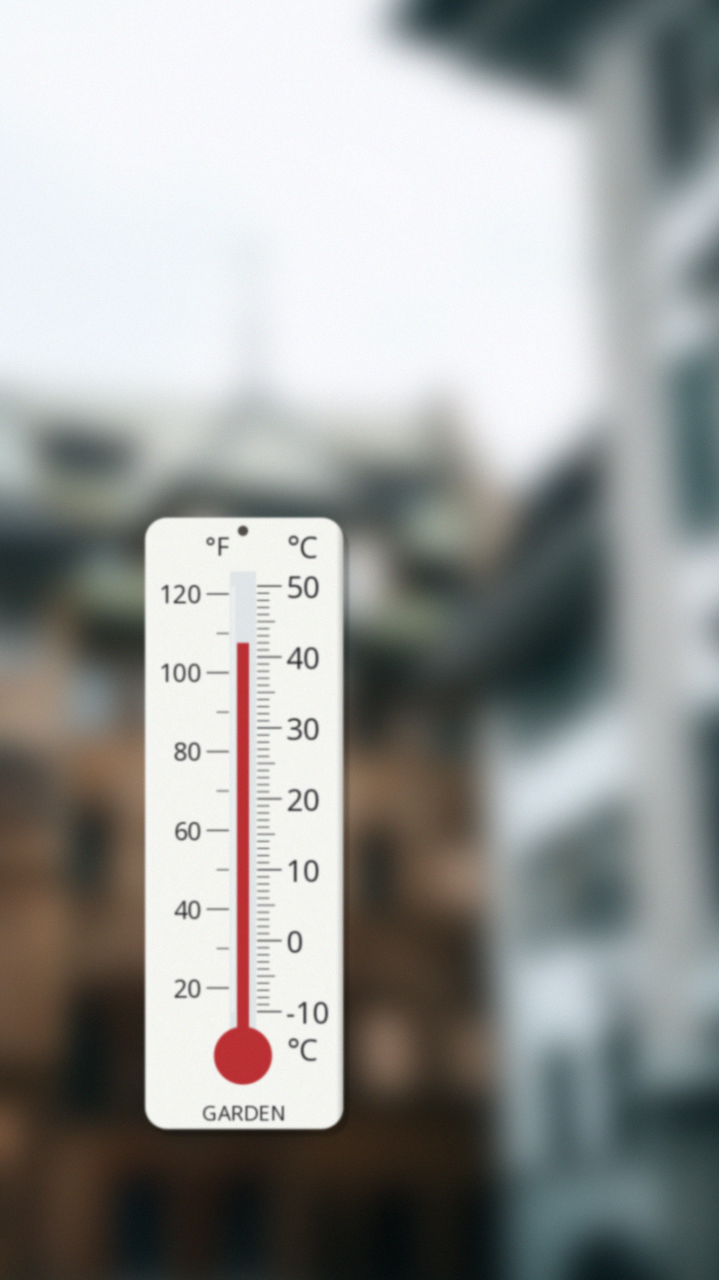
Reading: 42 °C
